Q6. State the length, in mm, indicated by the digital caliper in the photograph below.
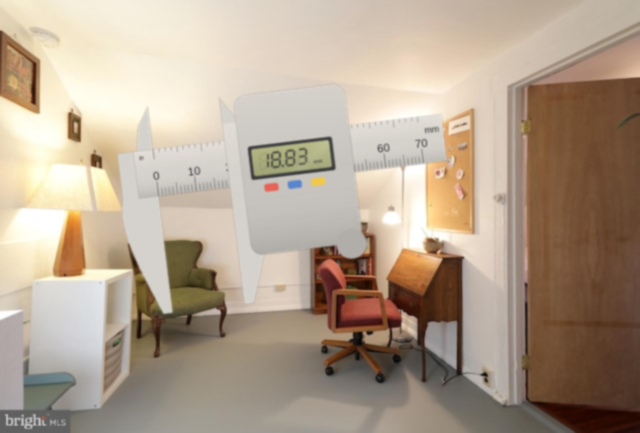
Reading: 18.83 mm
